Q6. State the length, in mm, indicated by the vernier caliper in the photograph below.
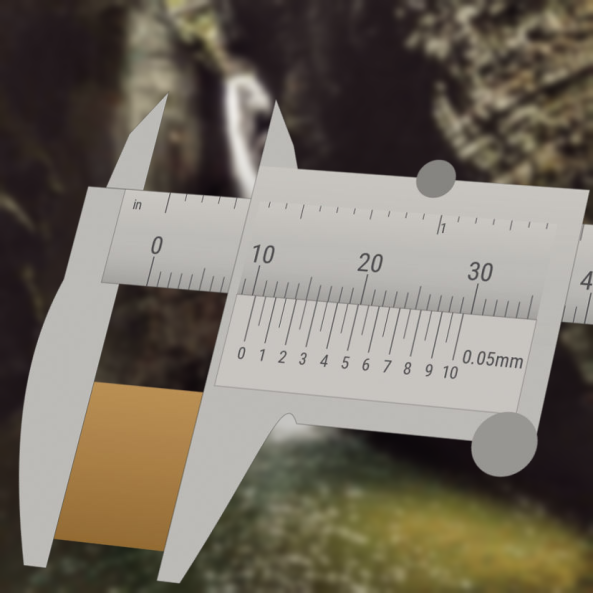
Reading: 10.3 mm
